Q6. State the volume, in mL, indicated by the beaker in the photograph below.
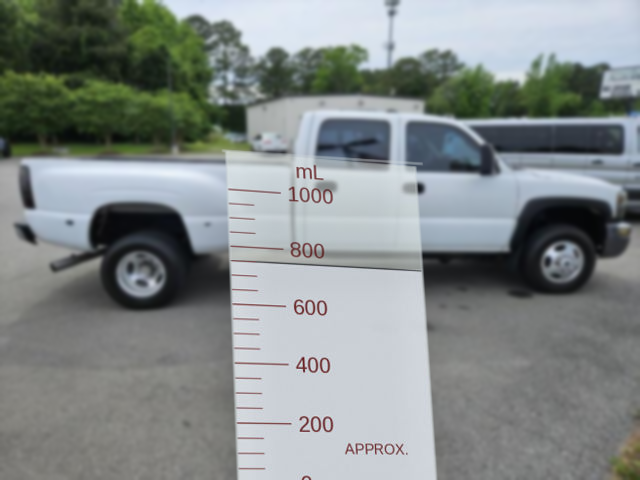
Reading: 750 mL
